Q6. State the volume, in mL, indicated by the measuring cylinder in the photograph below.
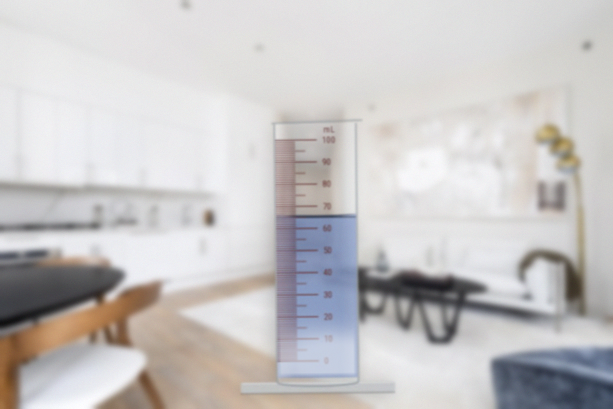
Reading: 65 mL
